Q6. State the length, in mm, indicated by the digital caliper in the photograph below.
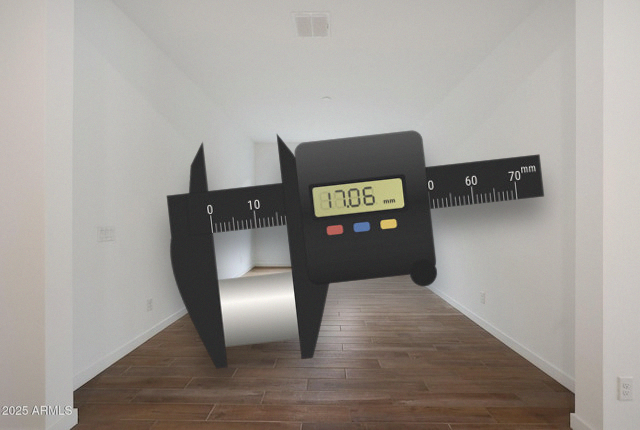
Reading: 17.06 mm
